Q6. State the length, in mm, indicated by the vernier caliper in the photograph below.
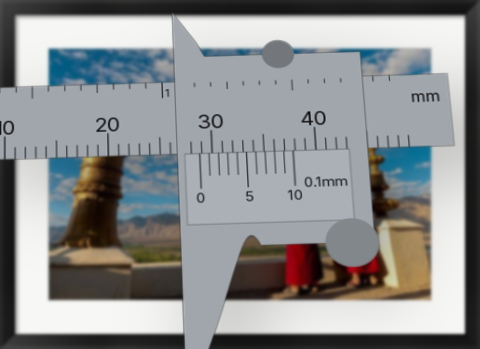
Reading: 28.8 mm
